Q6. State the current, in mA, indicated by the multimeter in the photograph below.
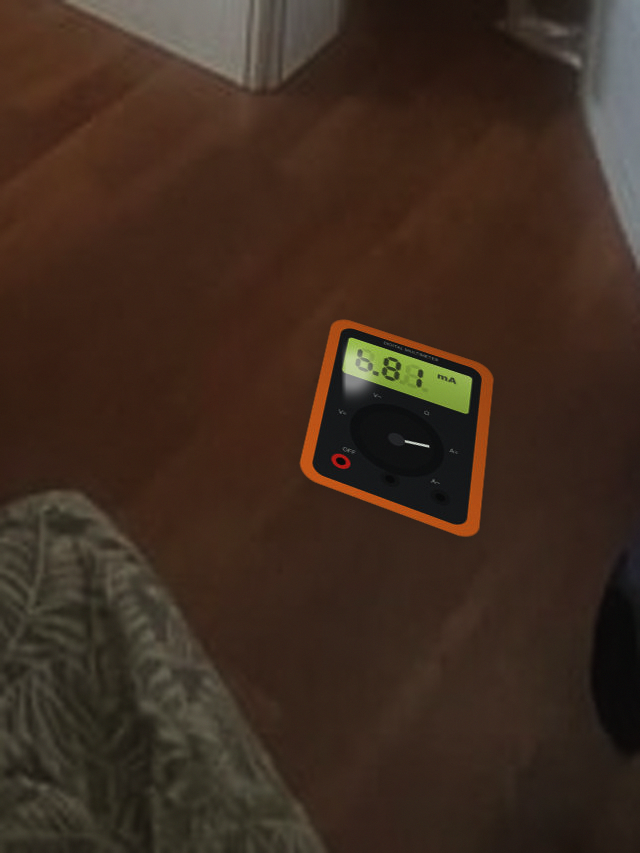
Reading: 6.81 mA
